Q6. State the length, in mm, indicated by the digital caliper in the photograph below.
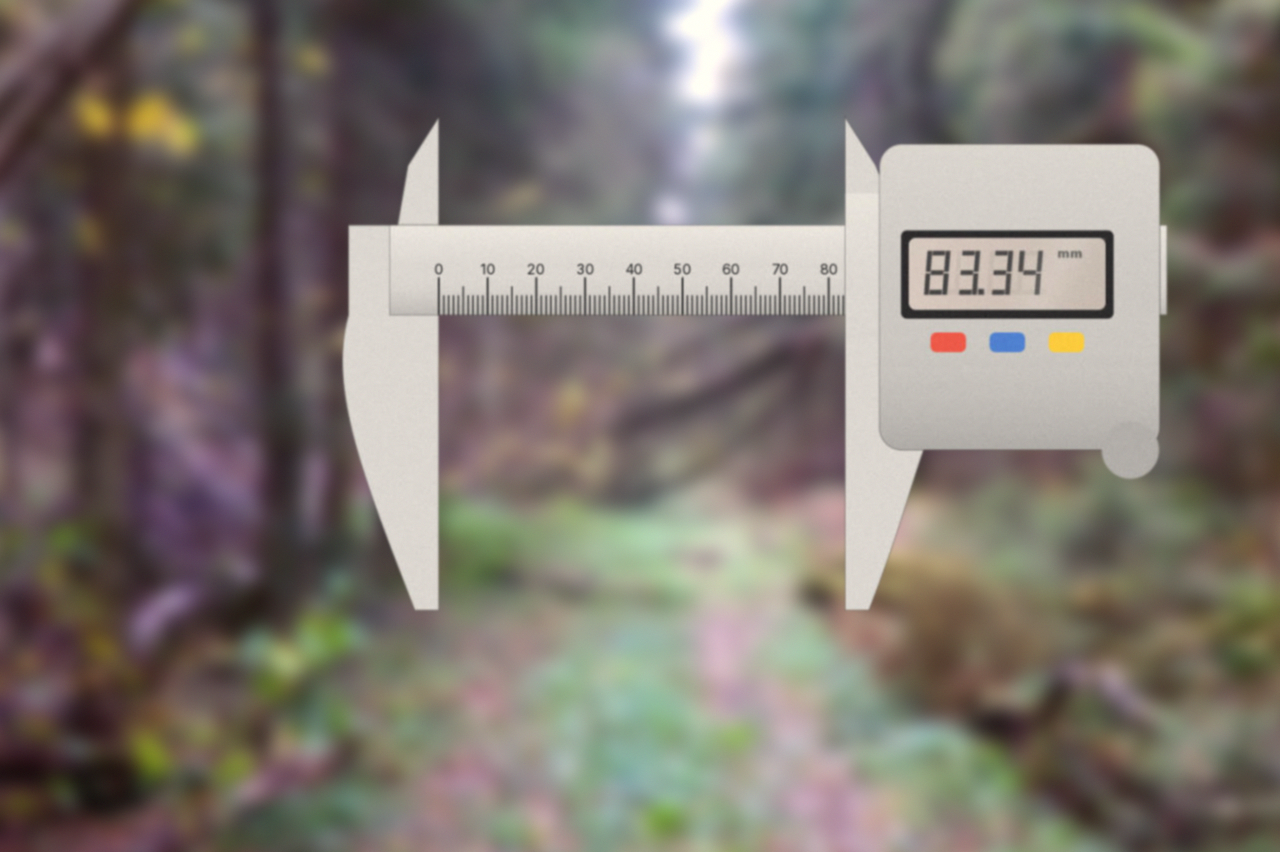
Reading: 83.34 mm
